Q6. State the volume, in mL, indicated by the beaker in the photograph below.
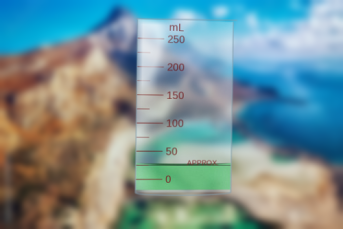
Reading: 25 mL
